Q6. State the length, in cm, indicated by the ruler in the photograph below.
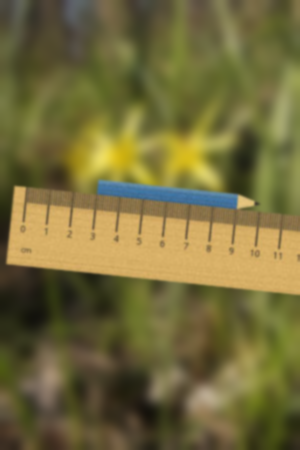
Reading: 7 cm
